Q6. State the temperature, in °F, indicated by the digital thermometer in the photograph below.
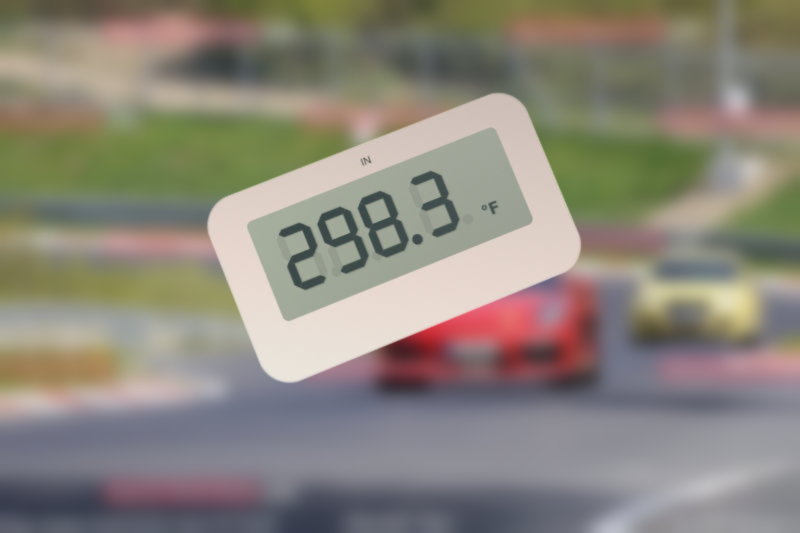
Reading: 298.3 °F
